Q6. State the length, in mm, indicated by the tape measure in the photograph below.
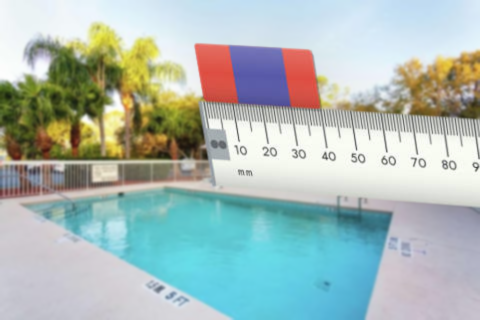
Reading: 40 mm
